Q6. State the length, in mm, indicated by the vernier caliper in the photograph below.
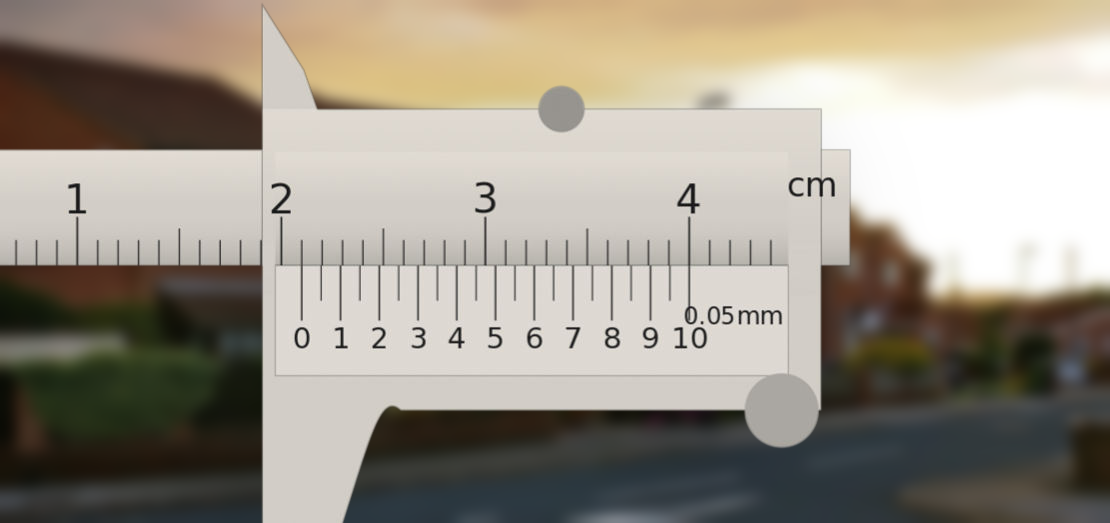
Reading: 21.0 mm
